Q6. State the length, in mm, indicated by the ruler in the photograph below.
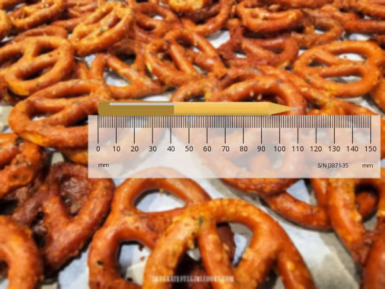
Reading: 110 mm
